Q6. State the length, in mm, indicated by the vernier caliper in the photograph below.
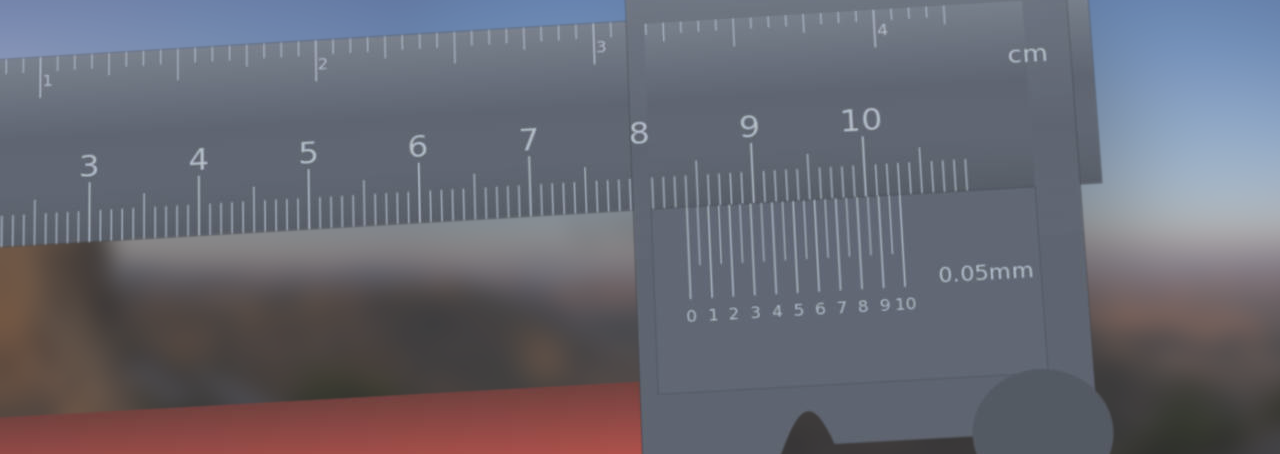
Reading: 84.0 mm
